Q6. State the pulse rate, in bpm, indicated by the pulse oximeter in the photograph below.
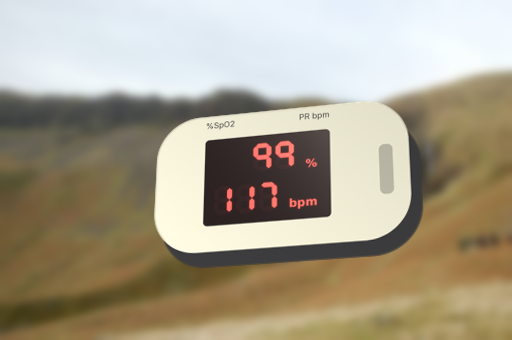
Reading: 117 bpm
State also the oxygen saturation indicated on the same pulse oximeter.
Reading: 99 %
